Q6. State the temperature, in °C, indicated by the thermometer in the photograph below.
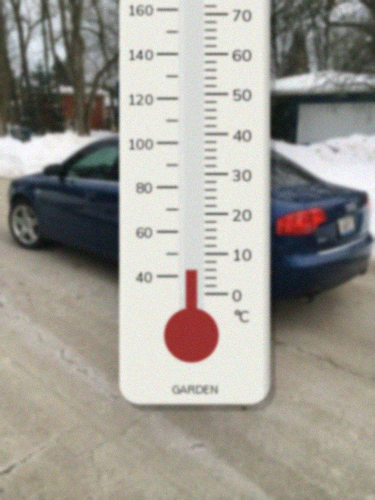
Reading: 6 °C
